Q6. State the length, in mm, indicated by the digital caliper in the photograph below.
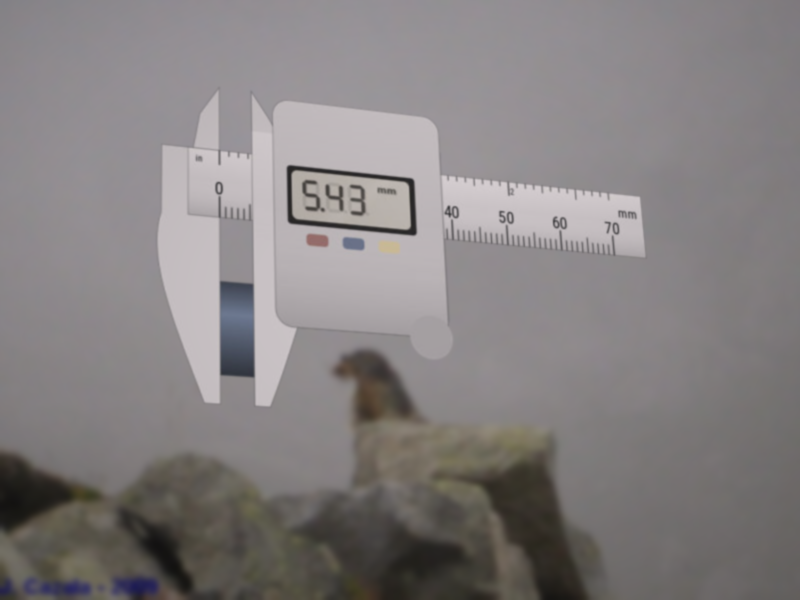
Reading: 5.43 mm
